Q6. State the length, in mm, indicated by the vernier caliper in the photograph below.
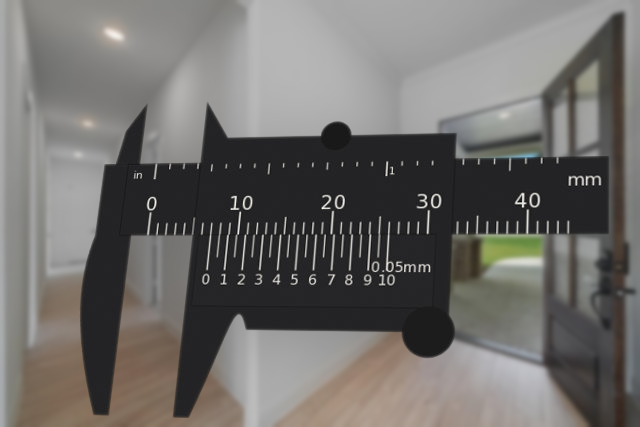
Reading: 7.0 mm
